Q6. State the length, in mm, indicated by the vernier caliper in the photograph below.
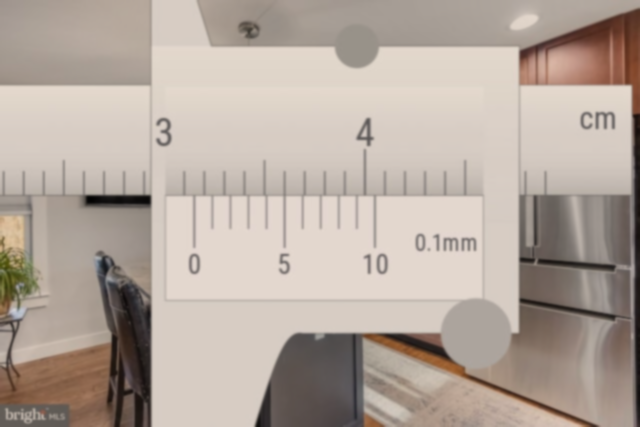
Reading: 31.5 mm
